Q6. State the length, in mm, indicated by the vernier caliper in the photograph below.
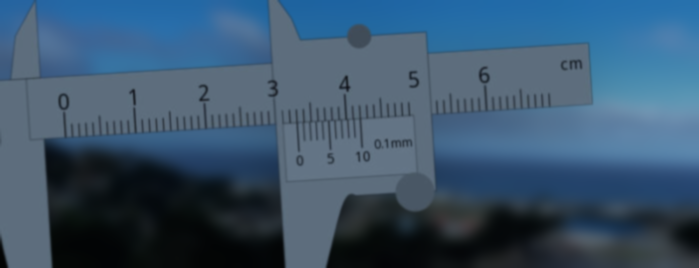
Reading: 33.0 mm
